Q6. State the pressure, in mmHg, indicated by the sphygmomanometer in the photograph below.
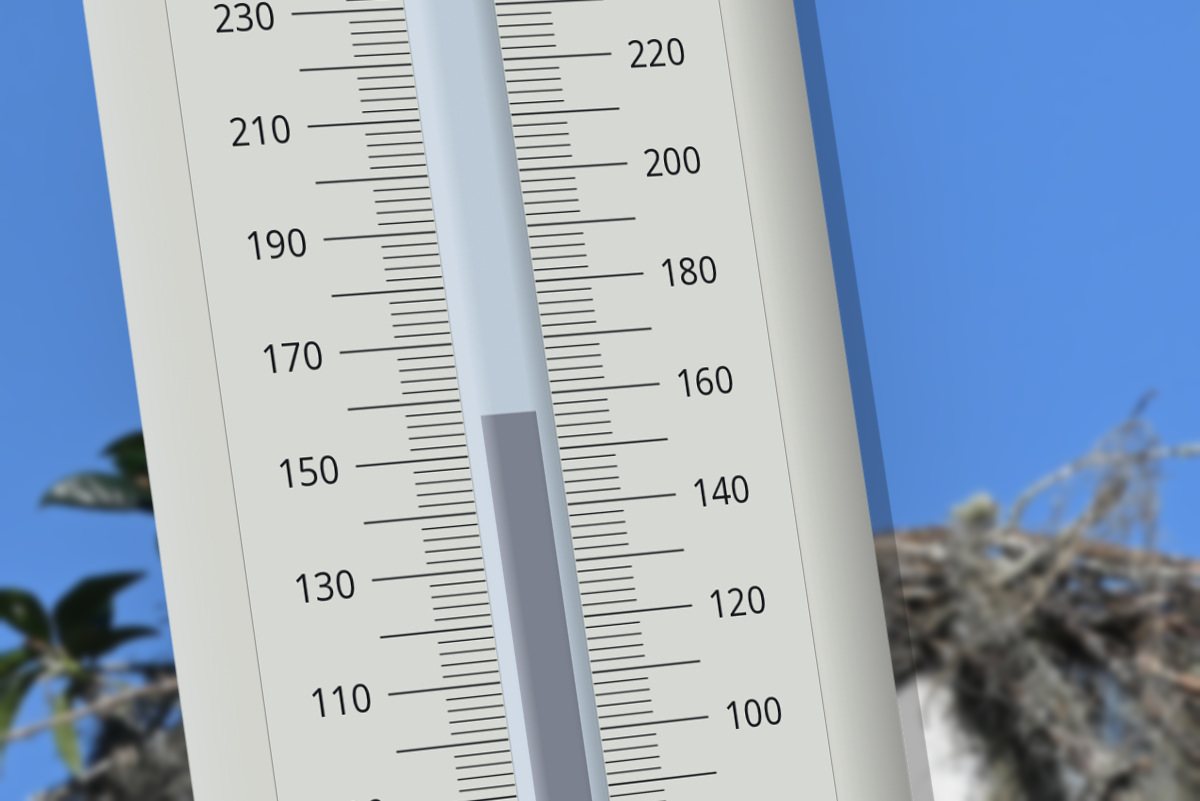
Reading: 157 mmHg
